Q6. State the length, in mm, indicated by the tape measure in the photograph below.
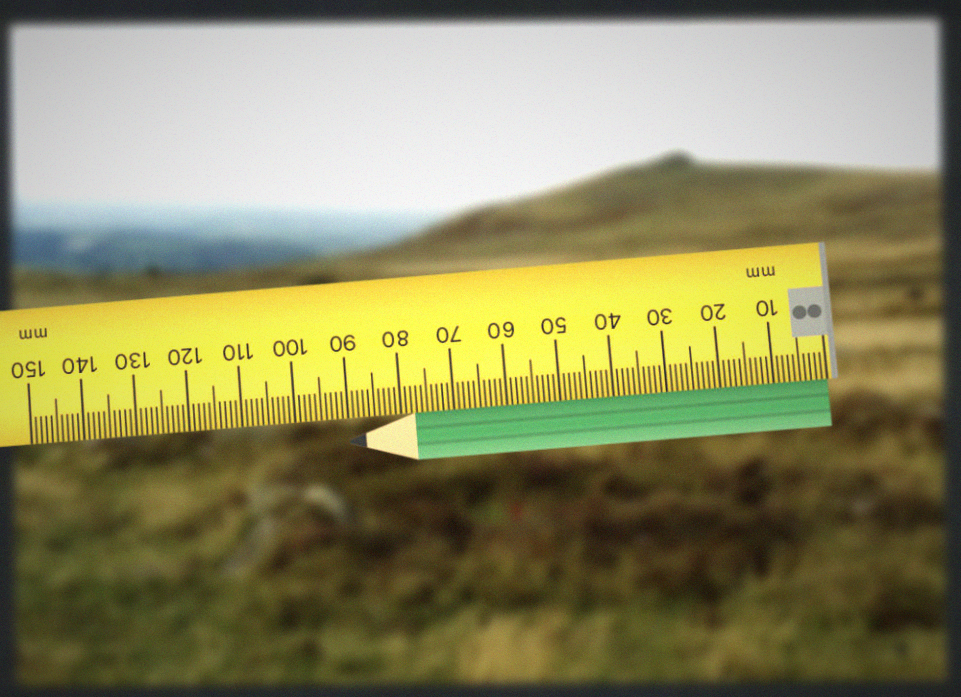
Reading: 90 mm
